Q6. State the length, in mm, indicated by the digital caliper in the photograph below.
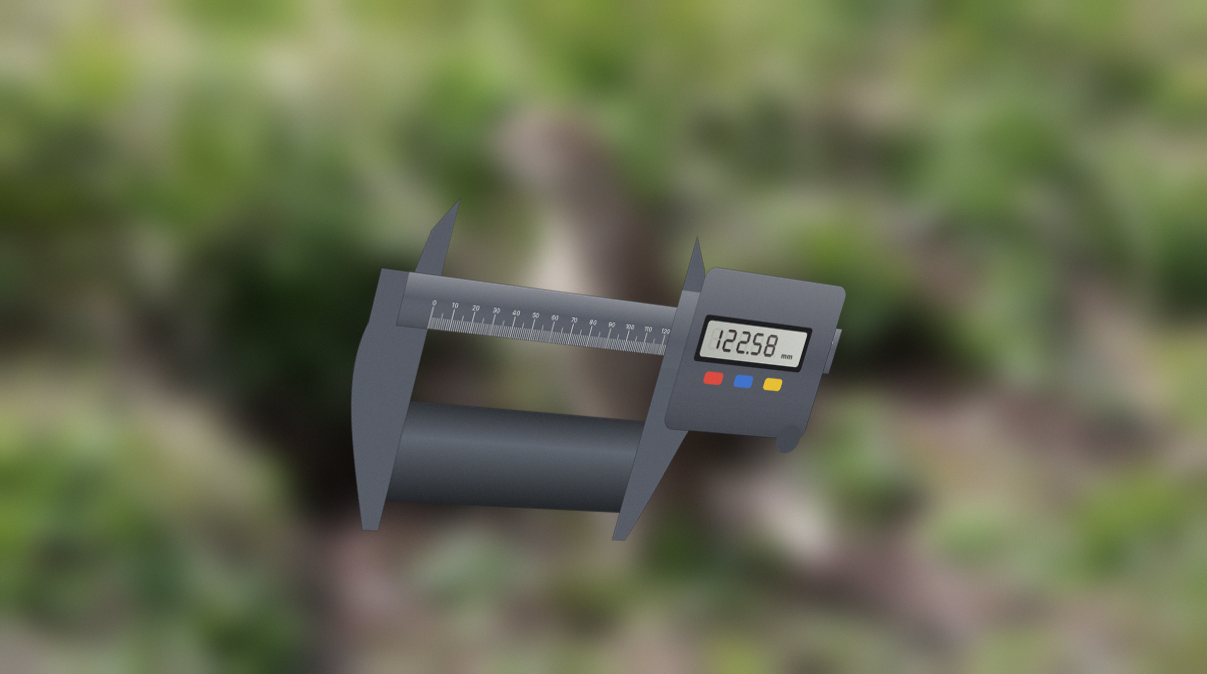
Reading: 122.58 mm
